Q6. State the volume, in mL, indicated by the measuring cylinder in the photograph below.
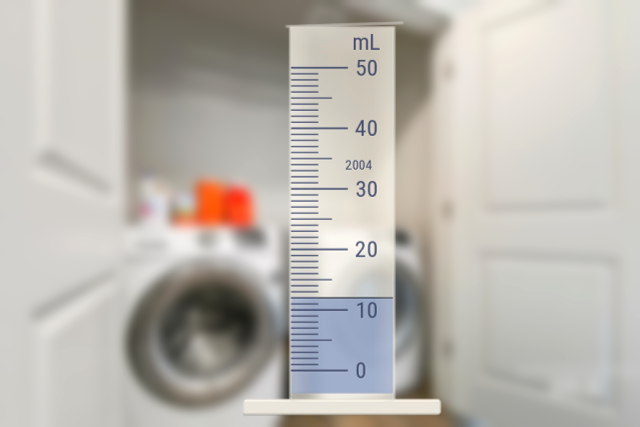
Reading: 12 mL
